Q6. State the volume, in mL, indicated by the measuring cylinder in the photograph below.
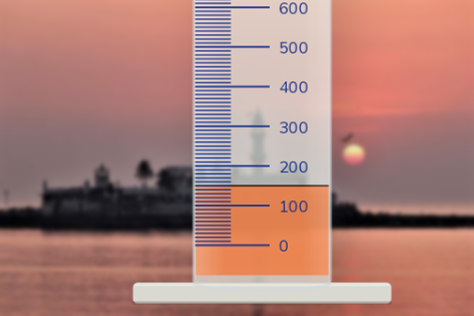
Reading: 150 mL
